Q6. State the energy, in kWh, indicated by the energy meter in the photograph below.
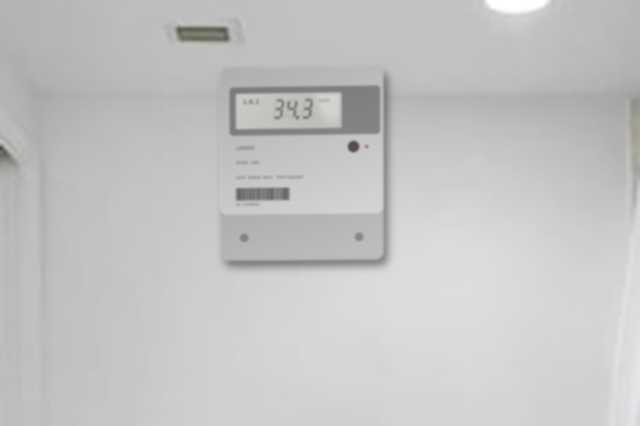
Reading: 34.3 kWh
